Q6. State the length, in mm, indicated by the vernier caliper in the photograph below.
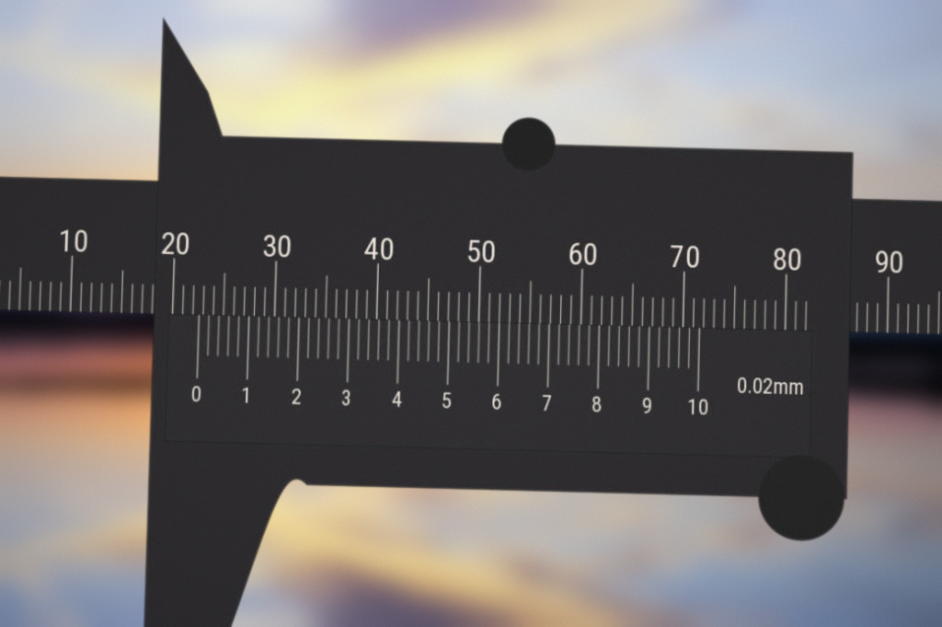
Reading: 22.6 mm
